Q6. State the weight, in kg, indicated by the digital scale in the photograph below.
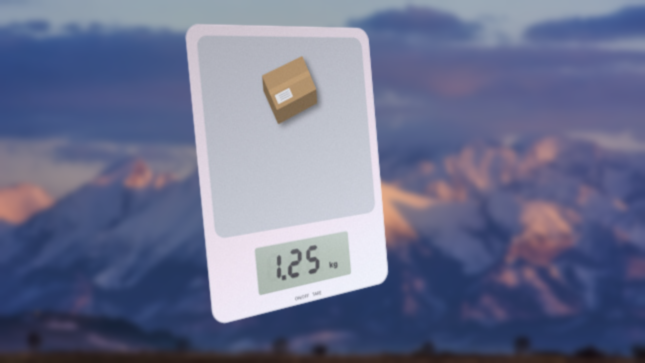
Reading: 1.25 kg
